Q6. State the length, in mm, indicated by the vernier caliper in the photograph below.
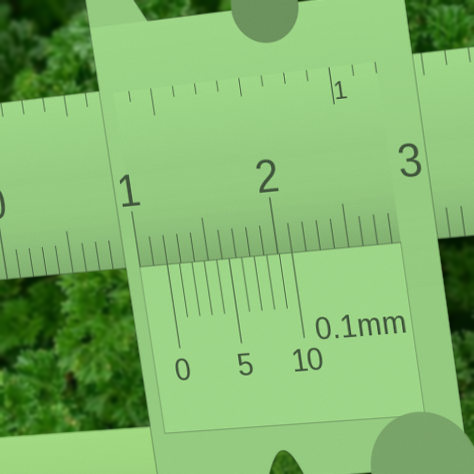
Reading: 12.0 mm
